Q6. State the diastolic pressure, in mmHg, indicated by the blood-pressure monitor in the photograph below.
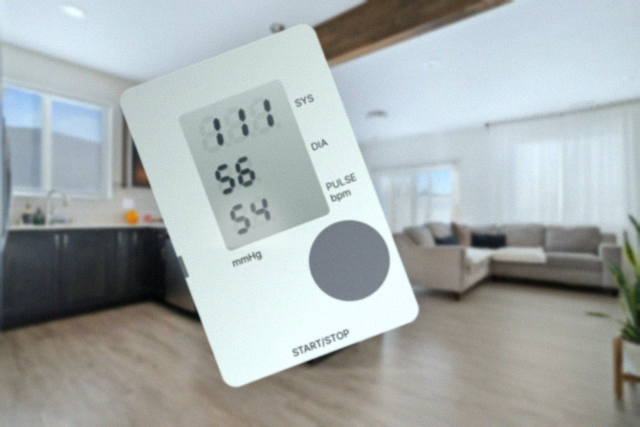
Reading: 56 mmHg
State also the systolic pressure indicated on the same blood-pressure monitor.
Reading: 111 mmHg
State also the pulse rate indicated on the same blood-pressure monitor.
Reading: 54 bpm
